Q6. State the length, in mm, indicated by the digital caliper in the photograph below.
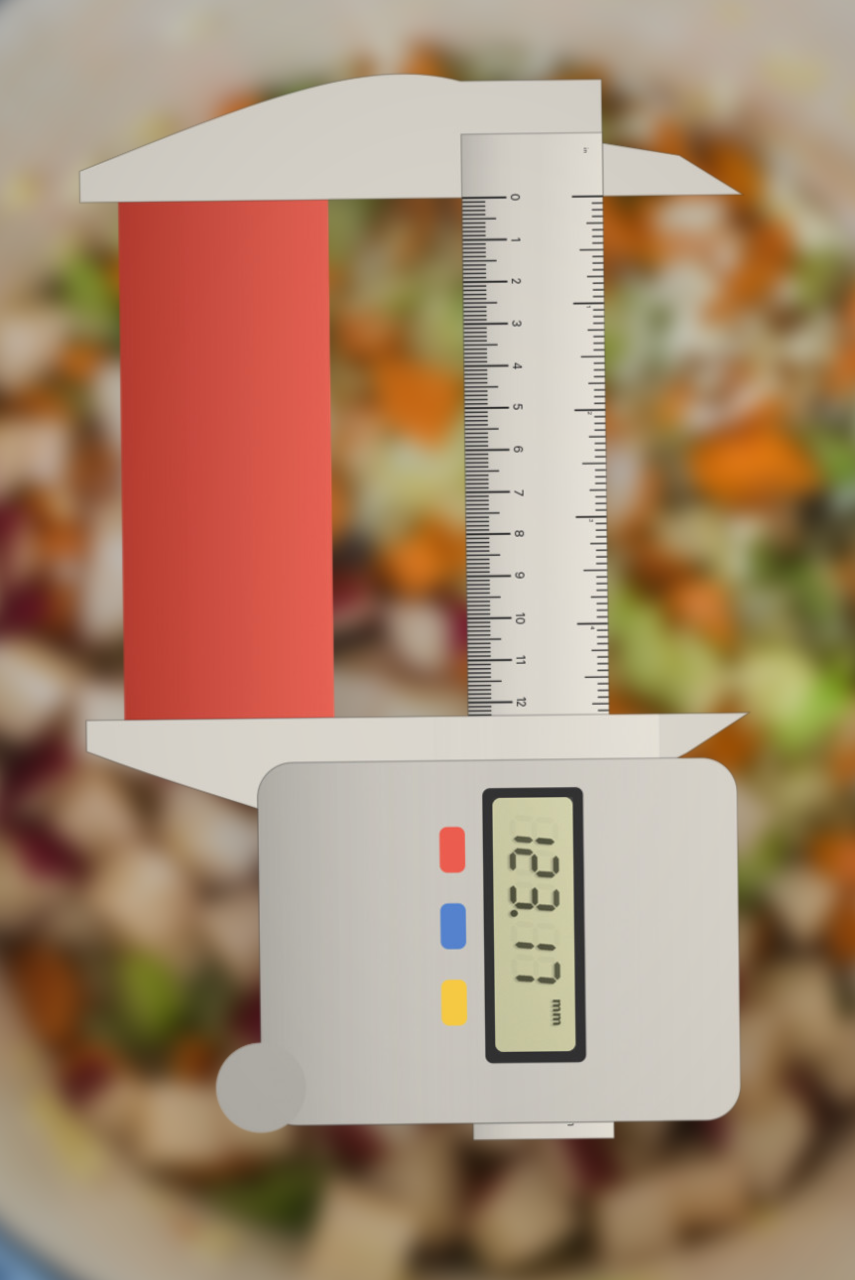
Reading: 123.17 mm
